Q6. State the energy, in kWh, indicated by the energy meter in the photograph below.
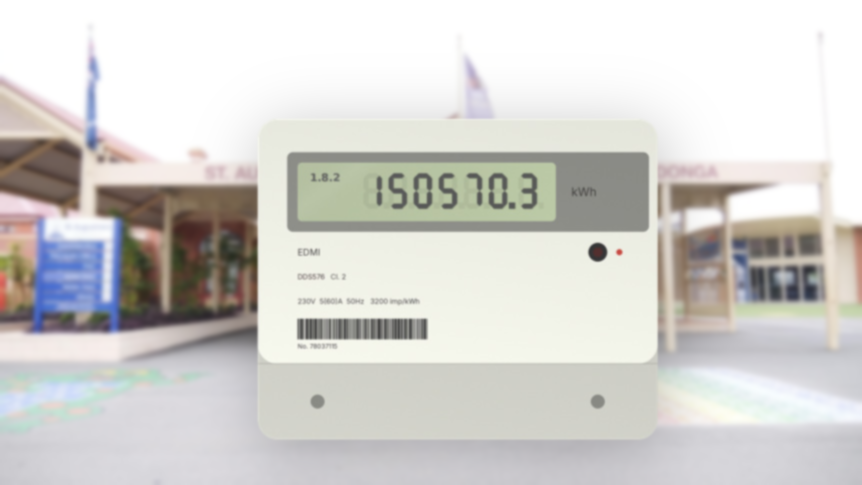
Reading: 150570.3 kWh
